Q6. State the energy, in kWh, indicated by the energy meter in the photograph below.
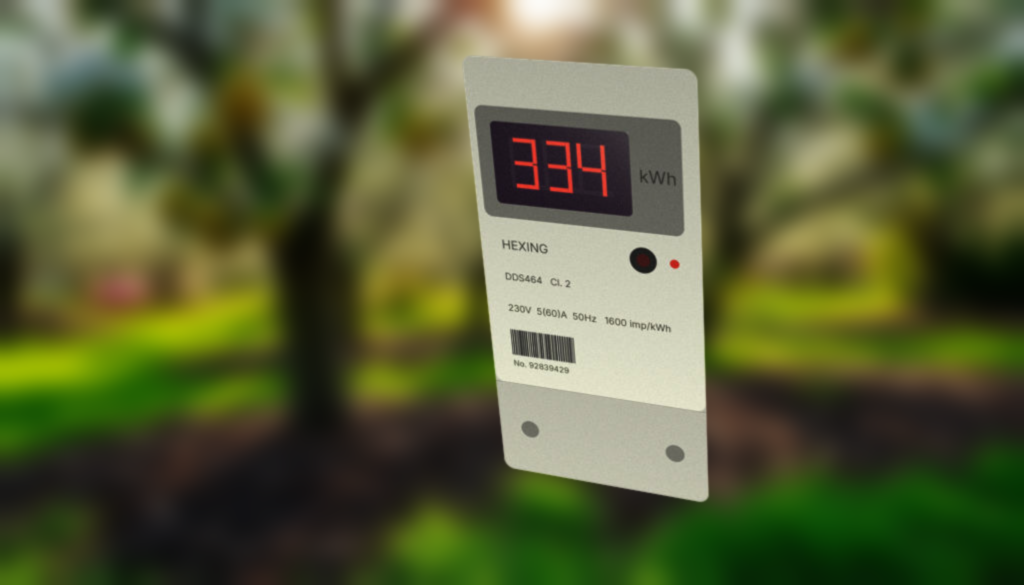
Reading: 334 kWh
